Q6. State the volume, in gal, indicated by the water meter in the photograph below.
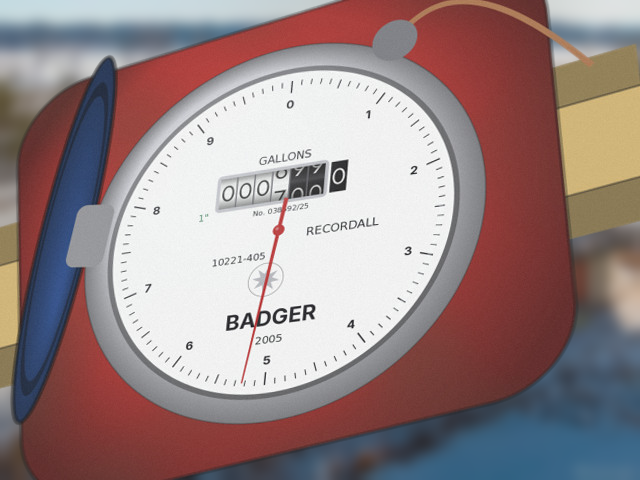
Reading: 6995.2 gal
